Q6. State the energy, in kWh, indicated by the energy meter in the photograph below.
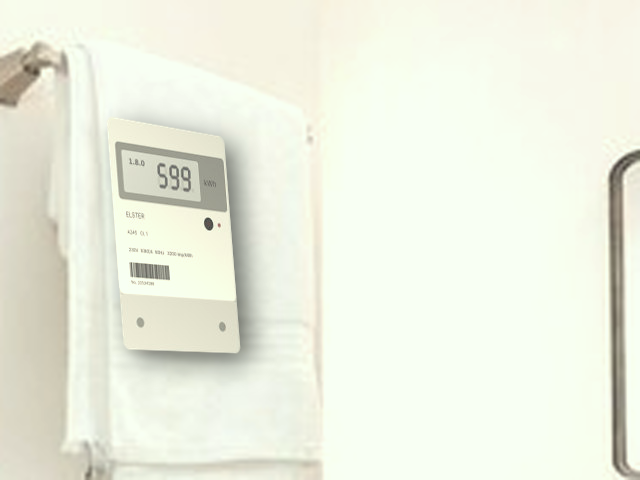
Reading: 599 kWh
